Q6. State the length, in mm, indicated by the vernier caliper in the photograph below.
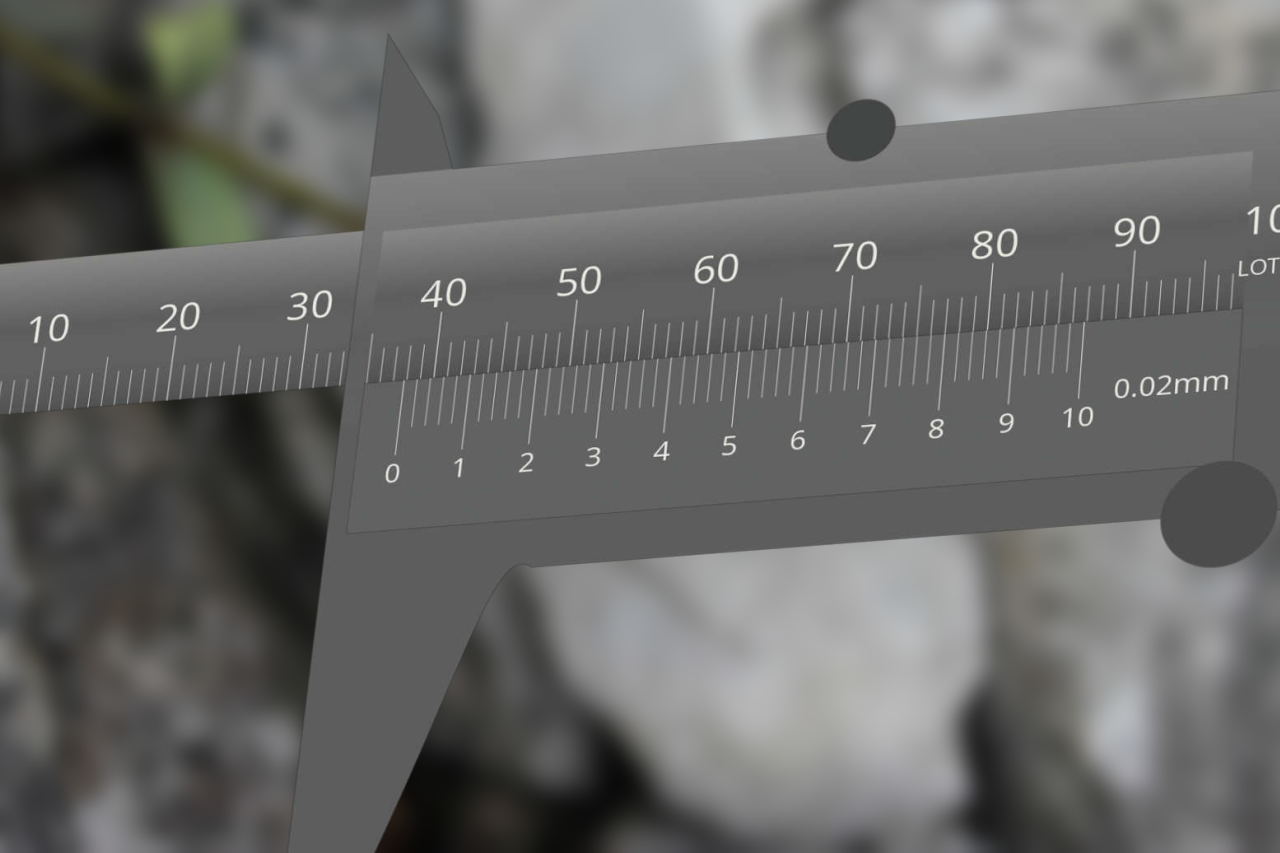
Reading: 37.8 mm
